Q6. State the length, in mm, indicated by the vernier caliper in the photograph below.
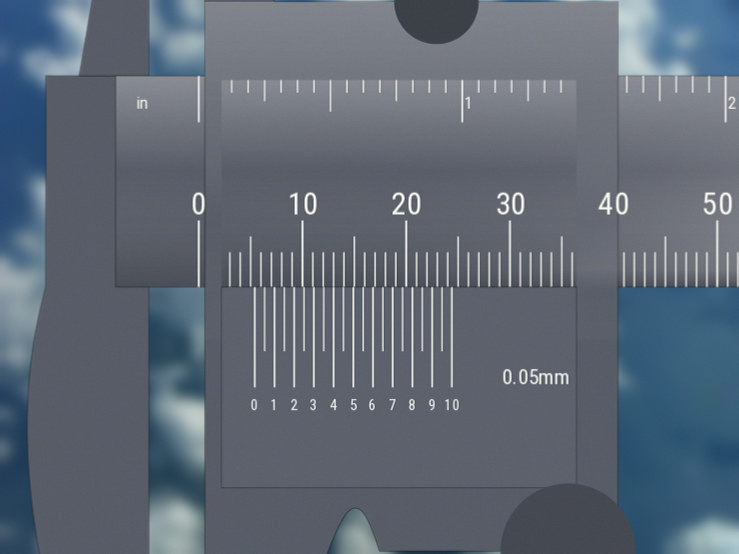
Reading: 5.4 mm
